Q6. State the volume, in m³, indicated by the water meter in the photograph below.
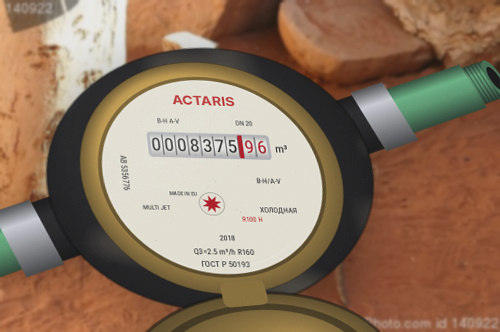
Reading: 8375.96 m³
